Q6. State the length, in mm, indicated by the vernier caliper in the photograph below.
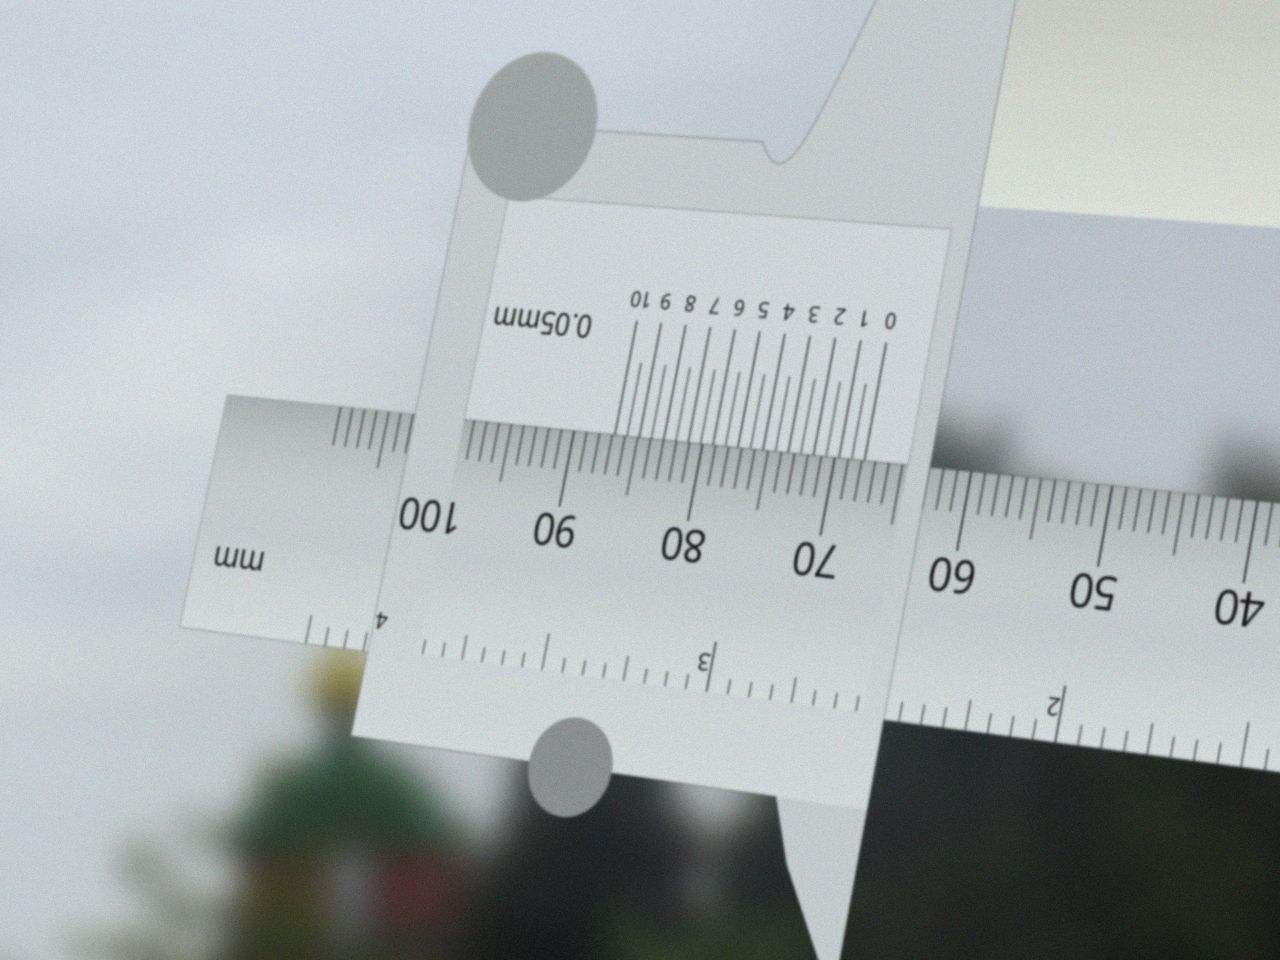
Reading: 67.8 mm
